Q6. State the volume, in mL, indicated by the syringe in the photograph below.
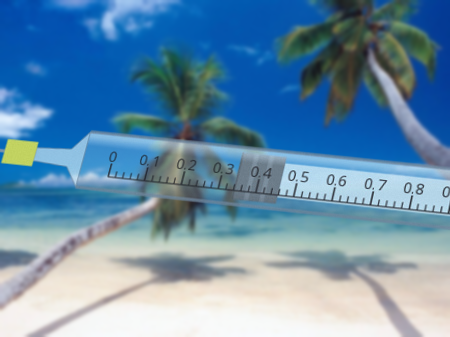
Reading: 0.34 mL
